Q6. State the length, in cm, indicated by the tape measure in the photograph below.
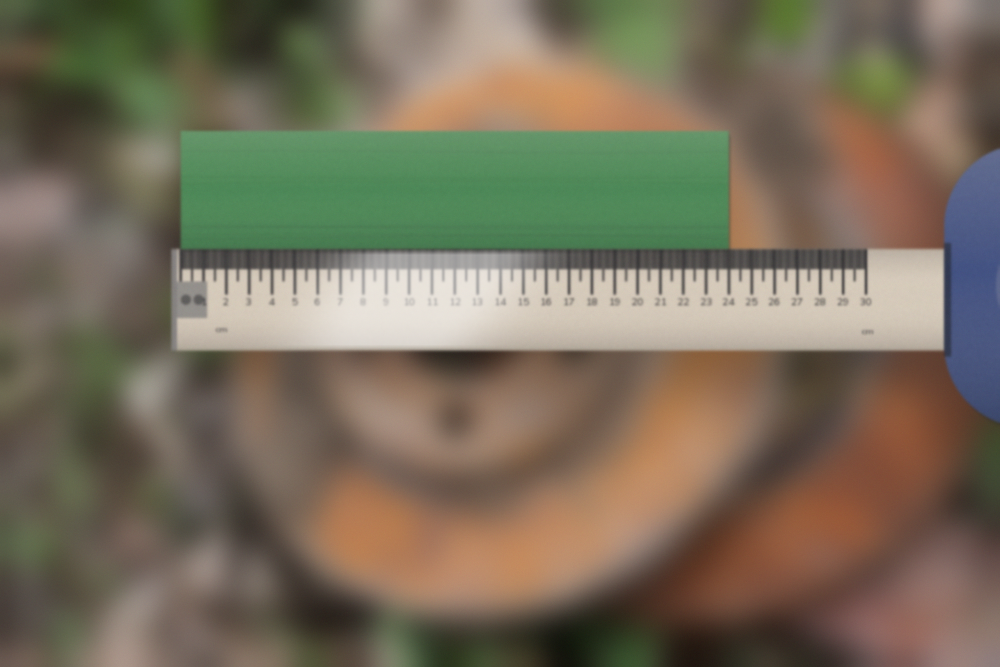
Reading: 24 cm
